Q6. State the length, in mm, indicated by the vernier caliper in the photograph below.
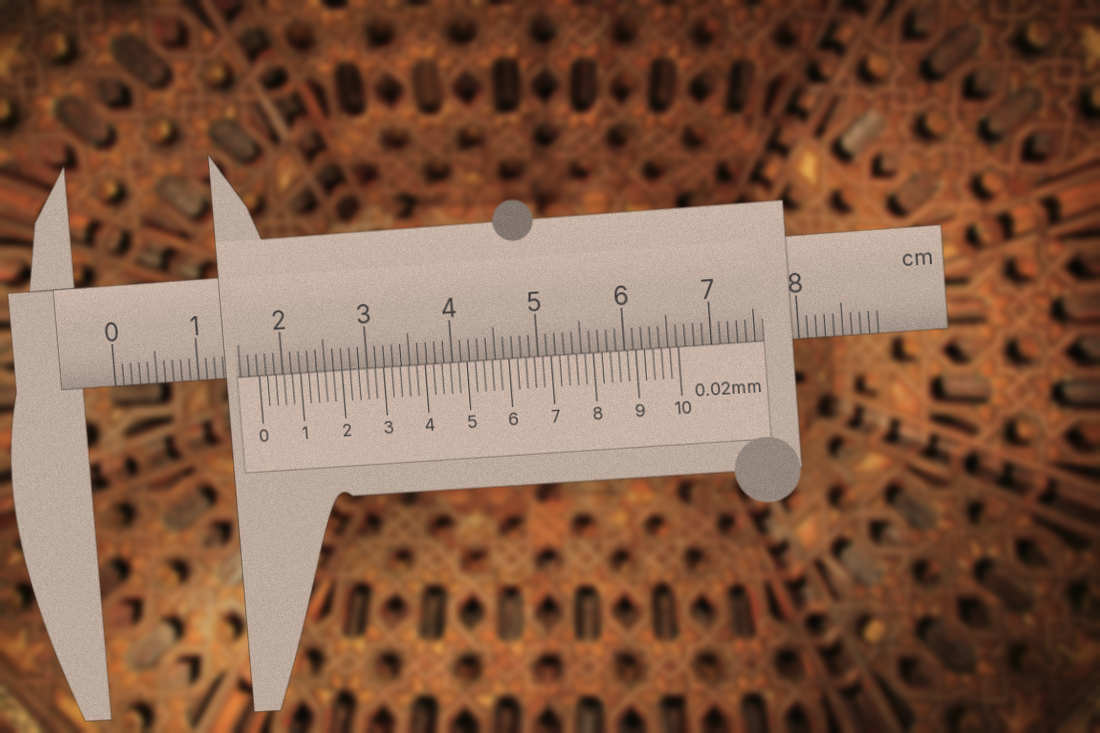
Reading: 17.2 mm
